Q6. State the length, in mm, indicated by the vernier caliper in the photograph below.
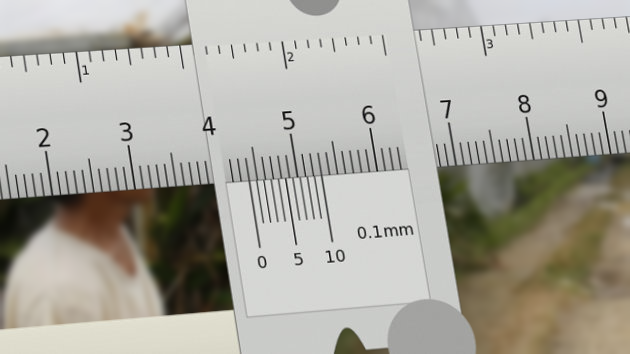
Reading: 44.0 mm
